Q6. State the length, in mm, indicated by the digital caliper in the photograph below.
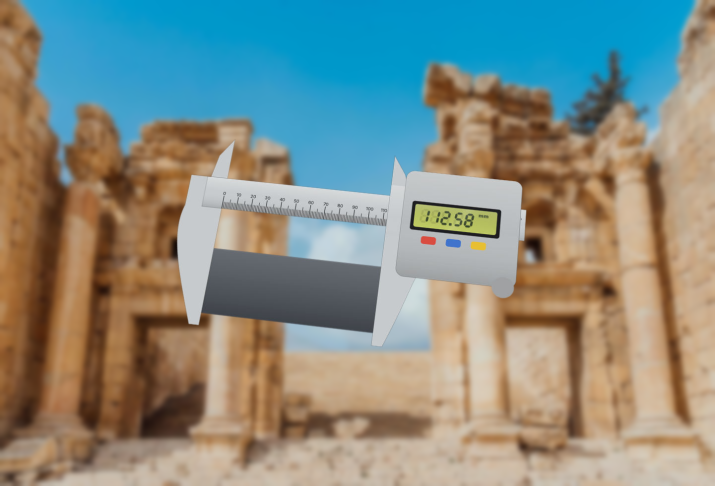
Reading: 112.58 mm
